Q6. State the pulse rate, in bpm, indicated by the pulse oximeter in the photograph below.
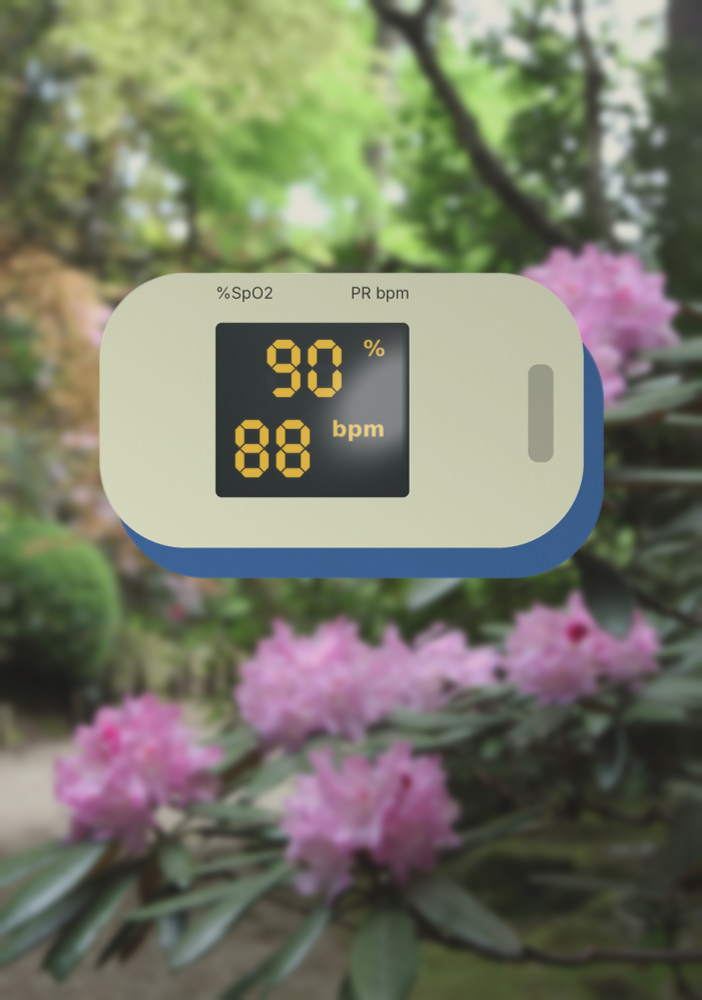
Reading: 88 bpm
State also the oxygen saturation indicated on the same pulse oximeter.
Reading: 90 %
